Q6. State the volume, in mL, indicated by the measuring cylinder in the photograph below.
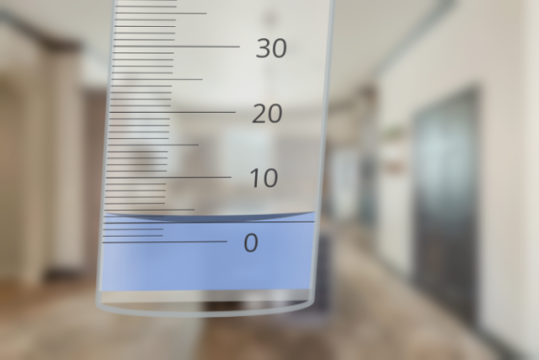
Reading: 3 mL
